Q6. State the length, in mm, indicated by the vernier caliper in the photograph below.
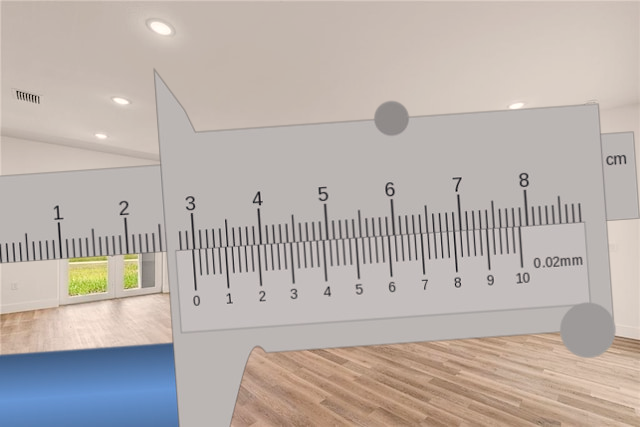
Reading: 29.8 mm
